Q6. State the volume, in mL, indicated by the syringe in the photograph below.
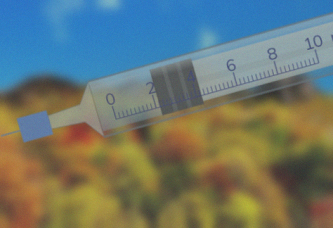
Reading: 2.2 mL
